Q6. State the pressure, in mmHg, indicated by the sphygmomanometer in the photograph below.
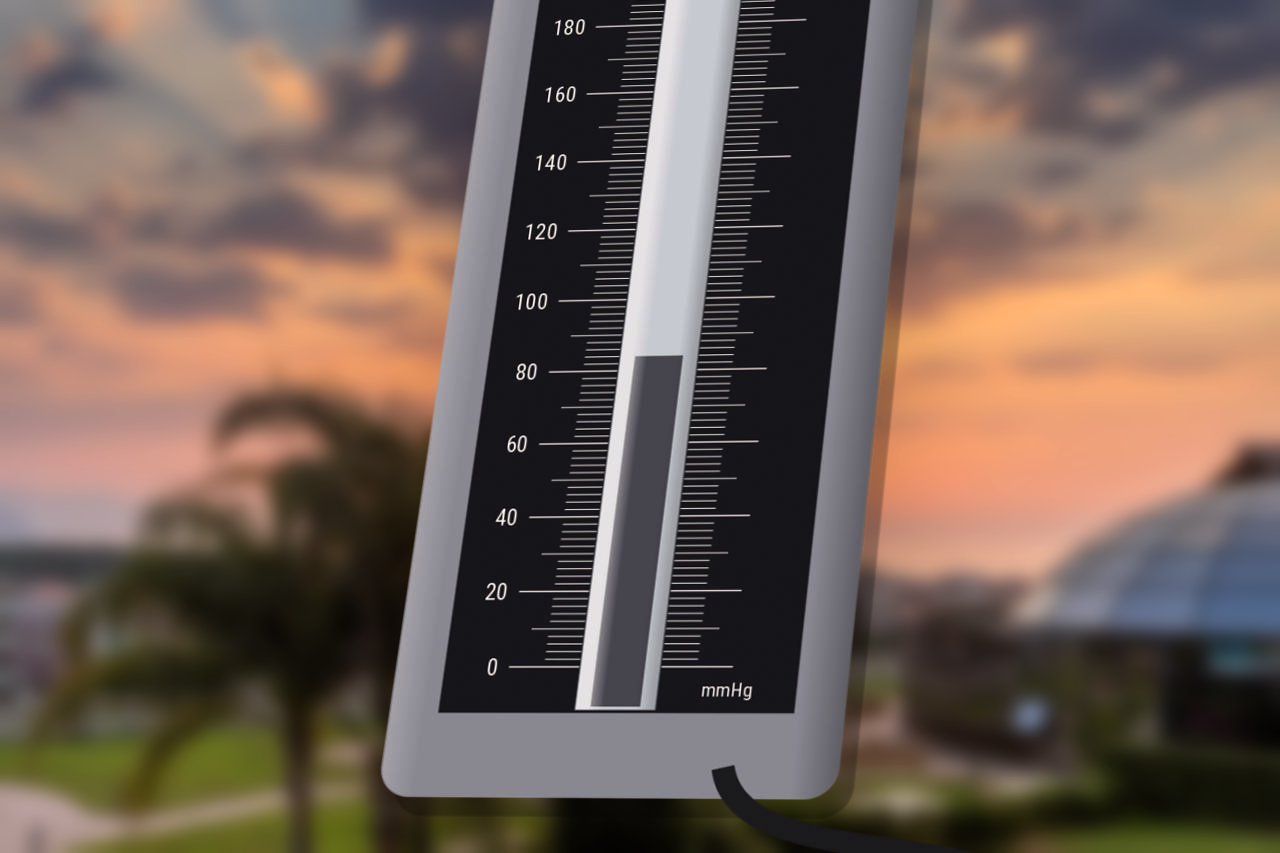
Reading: 84 mmHg
